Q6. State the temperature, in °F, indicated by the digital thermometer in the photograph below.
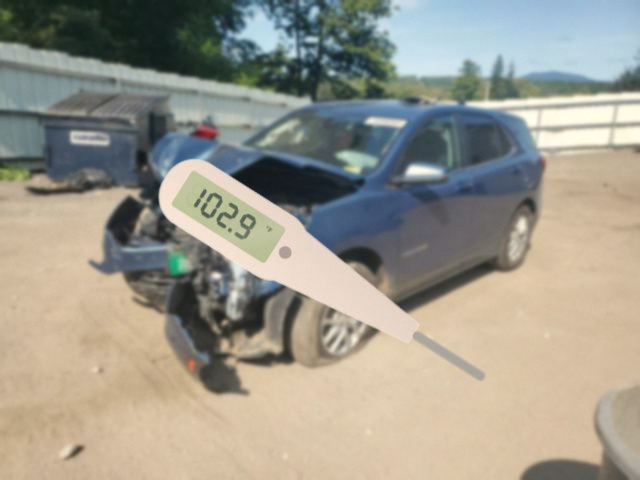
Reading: 102.9 °F
